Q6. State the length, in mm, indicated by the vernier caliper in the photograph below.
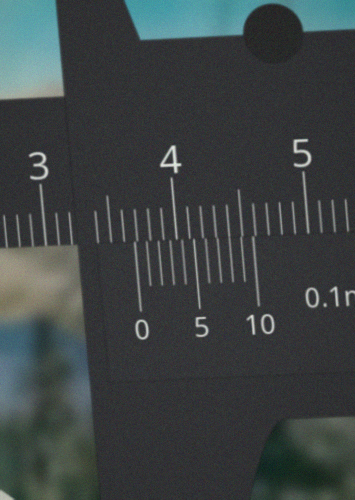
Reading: 36.8 mm
